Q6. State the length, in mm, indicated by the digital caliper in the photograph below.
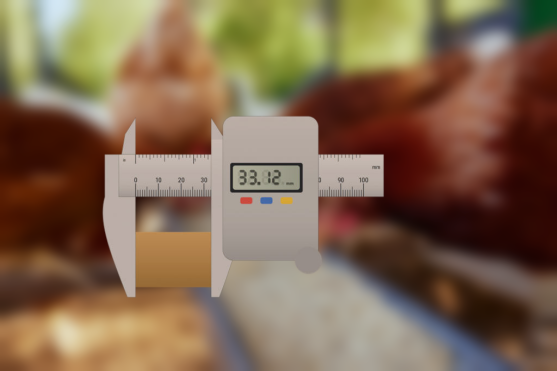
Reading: 33.12 mm
